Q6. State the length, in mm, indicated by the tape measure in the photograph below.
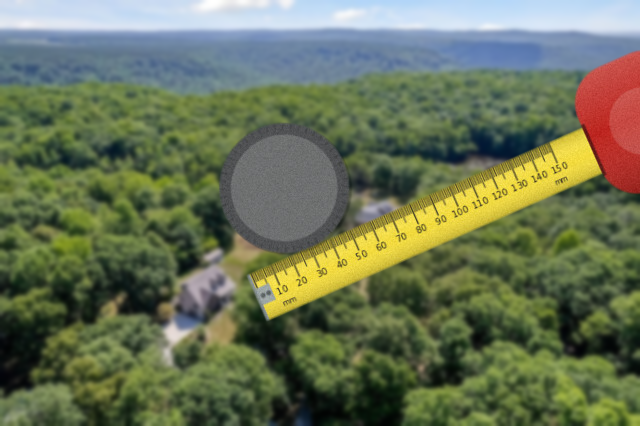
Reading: 60 mm
